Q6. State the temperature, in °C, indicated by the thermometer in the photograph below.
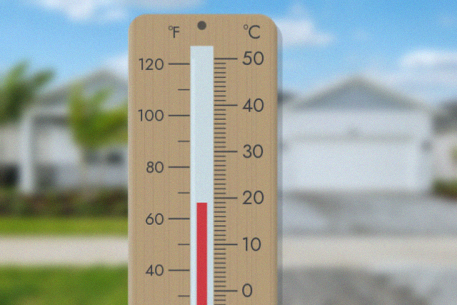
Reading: 19 °C
